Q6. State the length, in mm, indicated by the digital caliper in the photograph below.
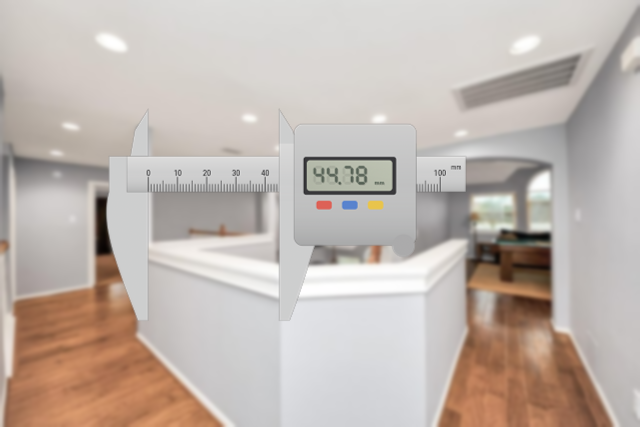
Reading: 44.78 mm
